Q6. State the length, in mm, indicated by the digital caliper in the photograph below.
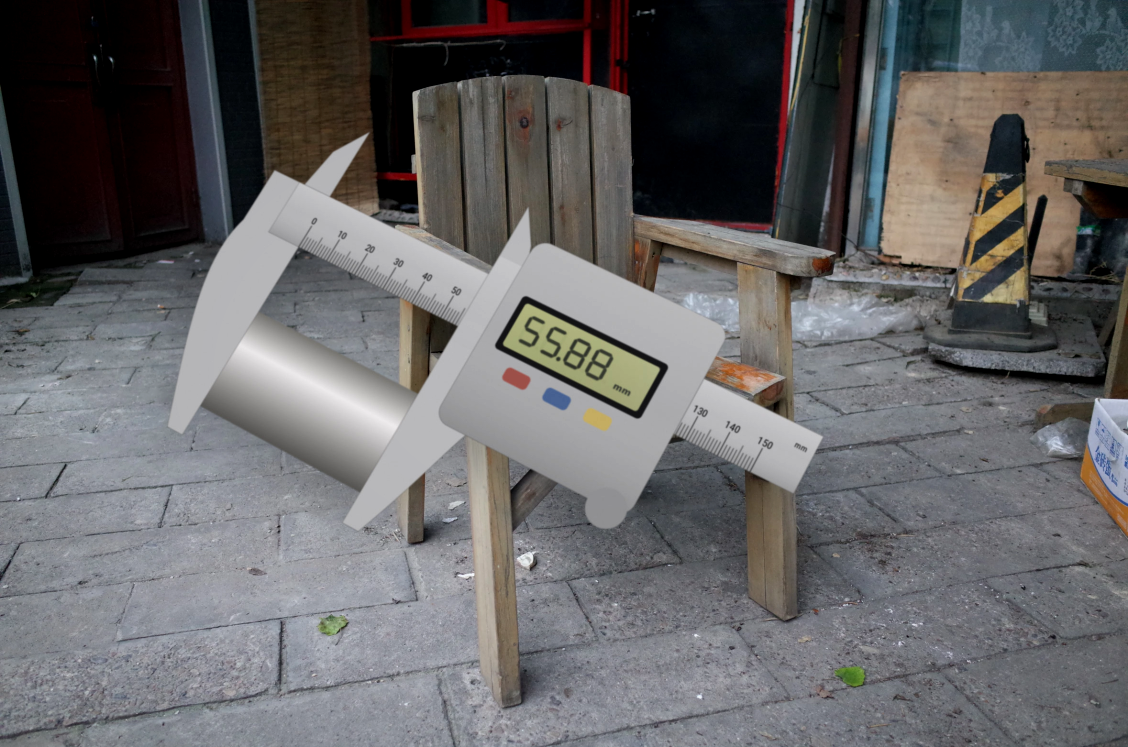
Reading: 55.88 mm
